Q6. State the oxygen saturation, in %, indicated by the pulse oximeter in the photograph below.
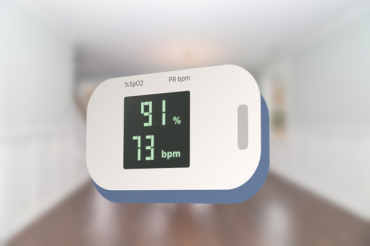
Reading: 91 %
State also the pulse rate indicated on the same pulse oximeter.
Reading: 73 bpm
